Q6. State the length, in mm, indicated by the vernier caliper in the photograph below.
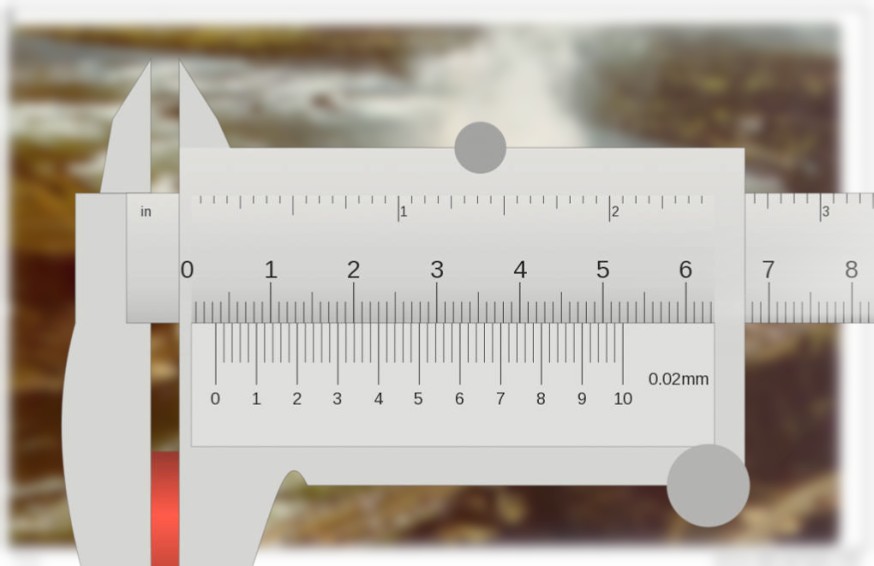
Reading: 3.4 mm
